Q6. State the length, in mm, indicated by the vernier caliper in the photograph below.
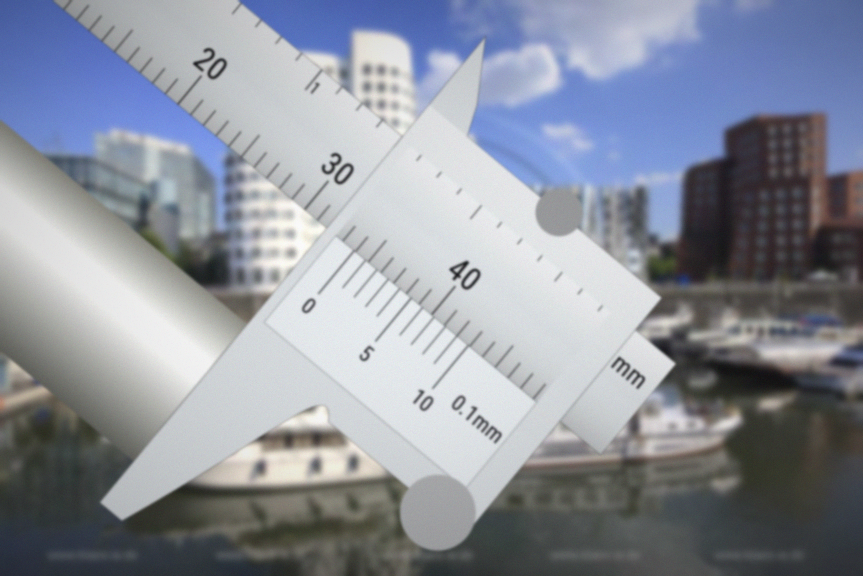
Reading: 33.9 mm
